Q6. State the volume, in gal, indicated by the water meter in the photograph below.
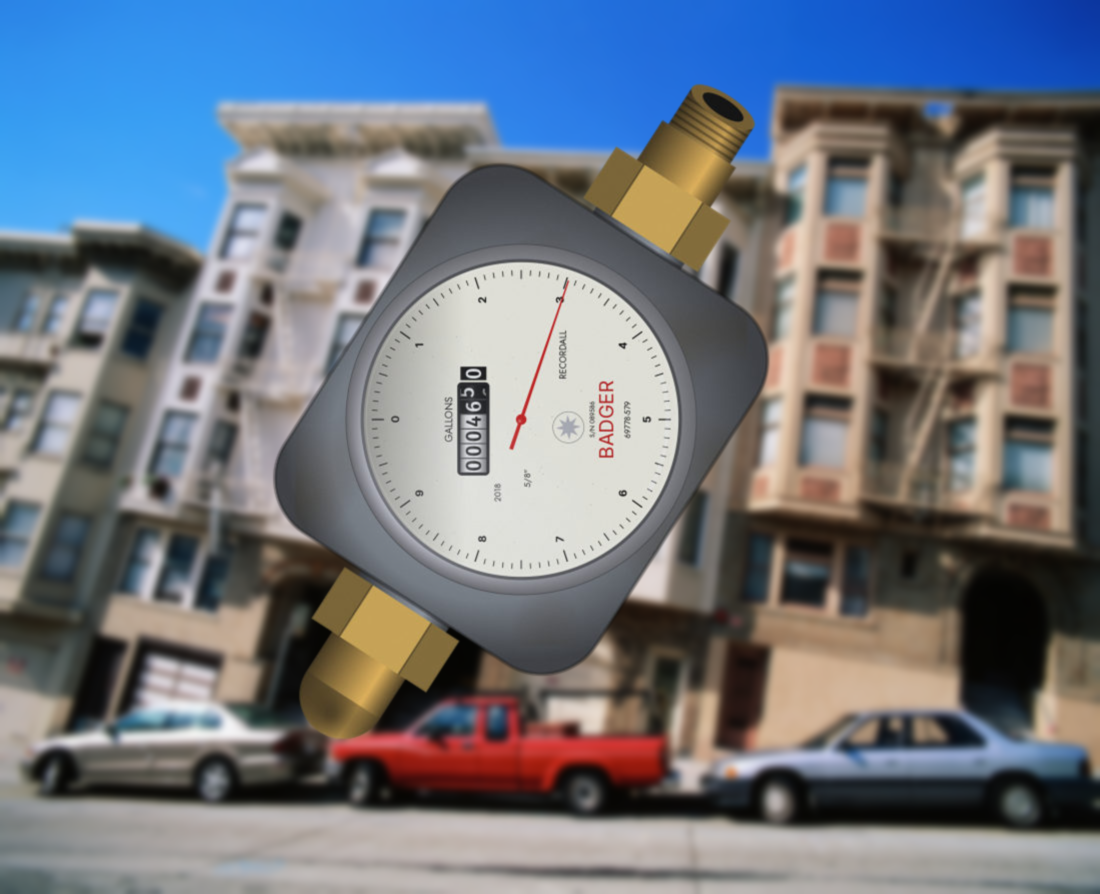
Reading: 4653.0 gal
